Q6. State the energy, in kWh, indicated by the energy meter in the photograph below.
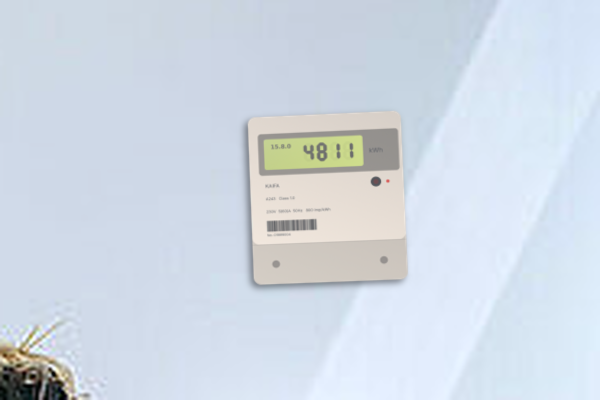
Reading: 4811 kWh
